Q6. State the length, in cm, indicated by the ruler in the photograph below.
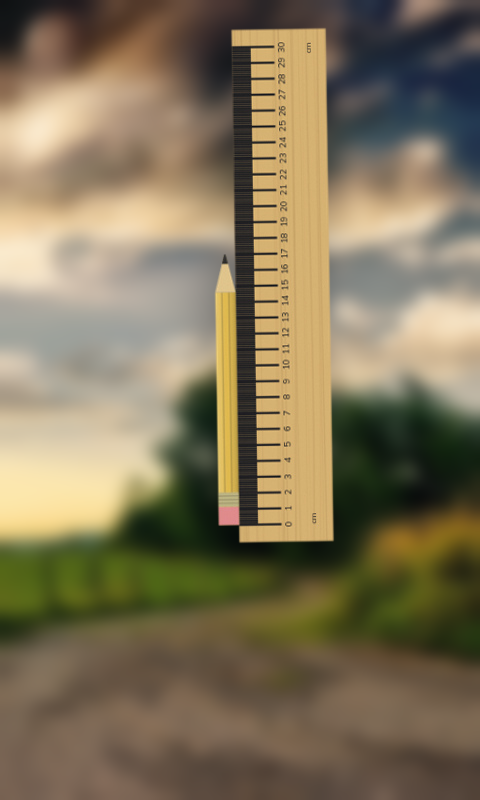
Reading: 17 cm
